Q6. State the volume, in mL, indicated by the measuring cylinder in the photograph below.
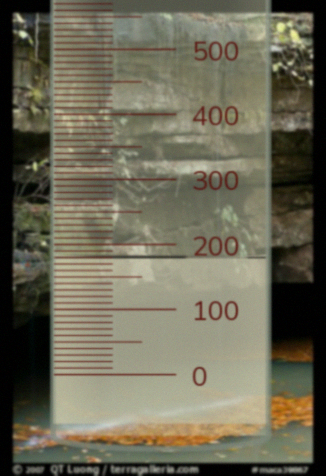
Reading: 180 mL
